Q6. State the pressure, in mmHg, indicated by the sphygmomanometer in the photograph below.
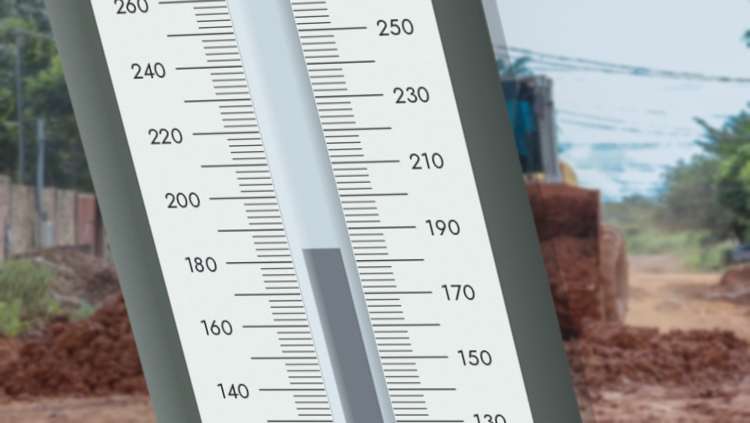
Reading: 184 mmHg
